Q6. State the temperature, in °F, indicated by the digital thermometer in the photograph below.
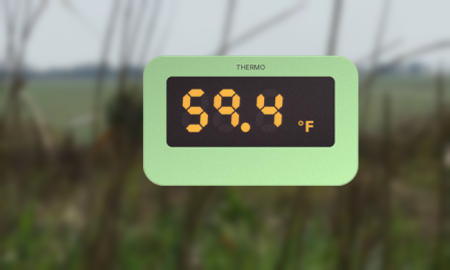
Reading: 59.4 °F
